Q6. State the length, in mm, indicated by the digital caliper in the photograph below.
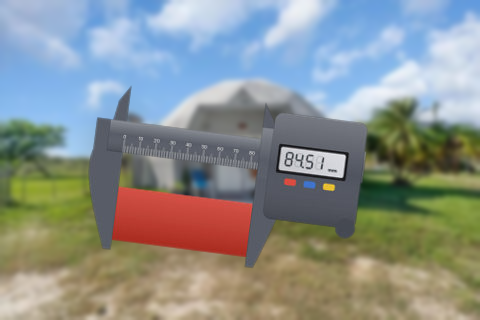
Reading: 84.51 mm
